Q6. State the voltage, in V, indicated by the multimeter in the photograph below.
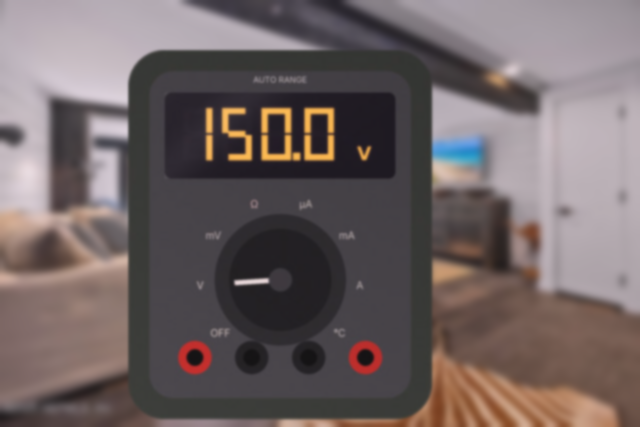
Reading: 150.0 V
